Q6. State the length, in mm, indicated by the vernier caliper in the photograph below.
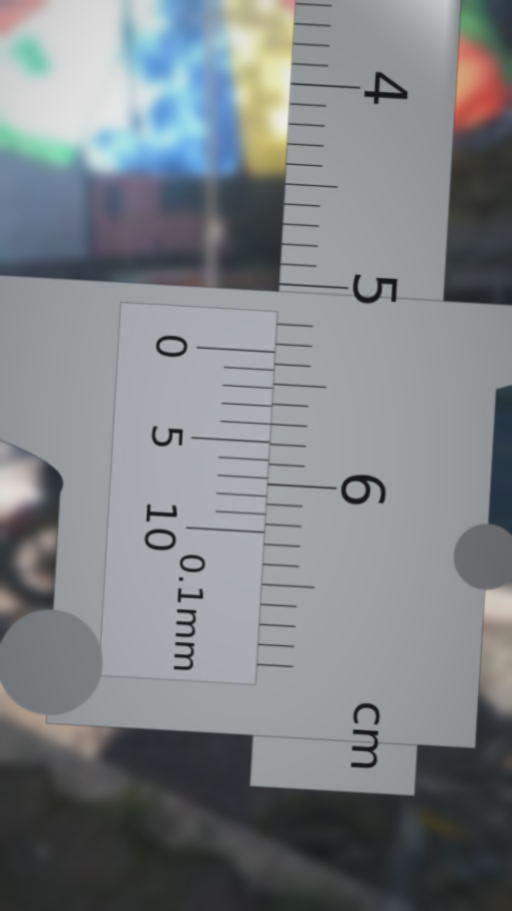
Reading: 53.4 mm
